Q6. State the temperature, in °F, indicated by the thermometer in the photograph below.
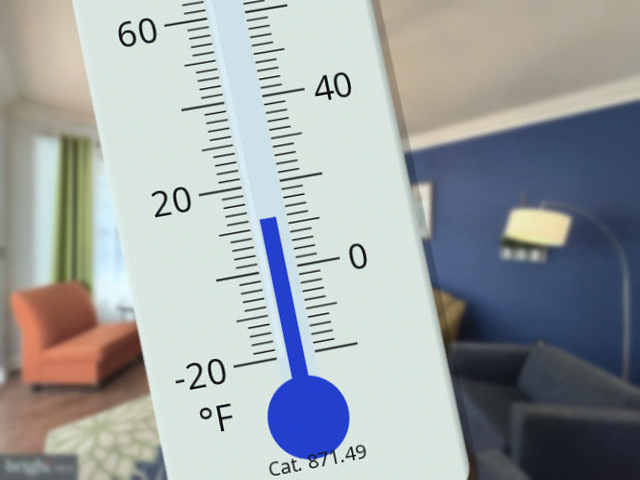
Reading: 12 °F
